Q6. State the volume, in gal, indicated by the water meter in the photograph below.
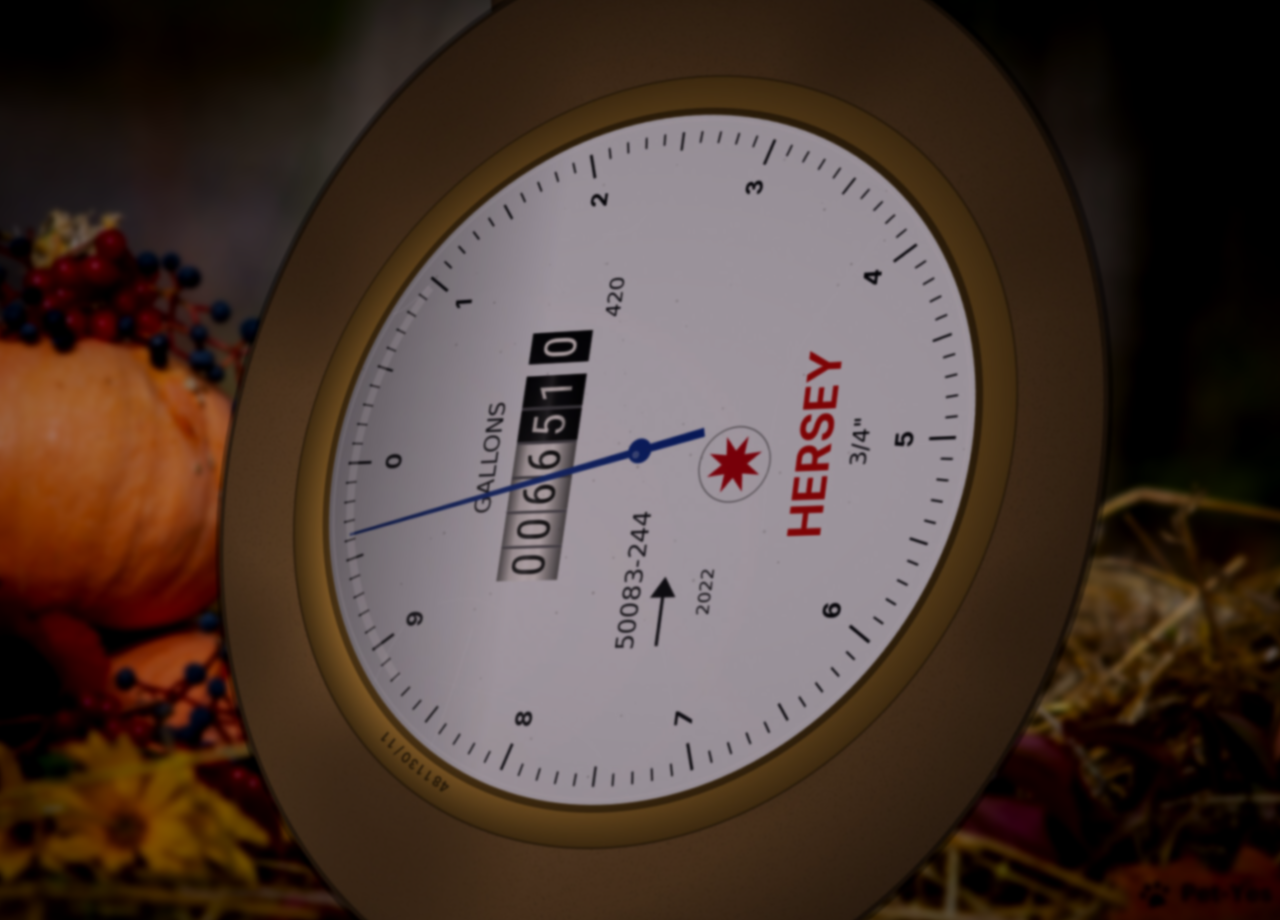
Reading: 66509.6 gal
